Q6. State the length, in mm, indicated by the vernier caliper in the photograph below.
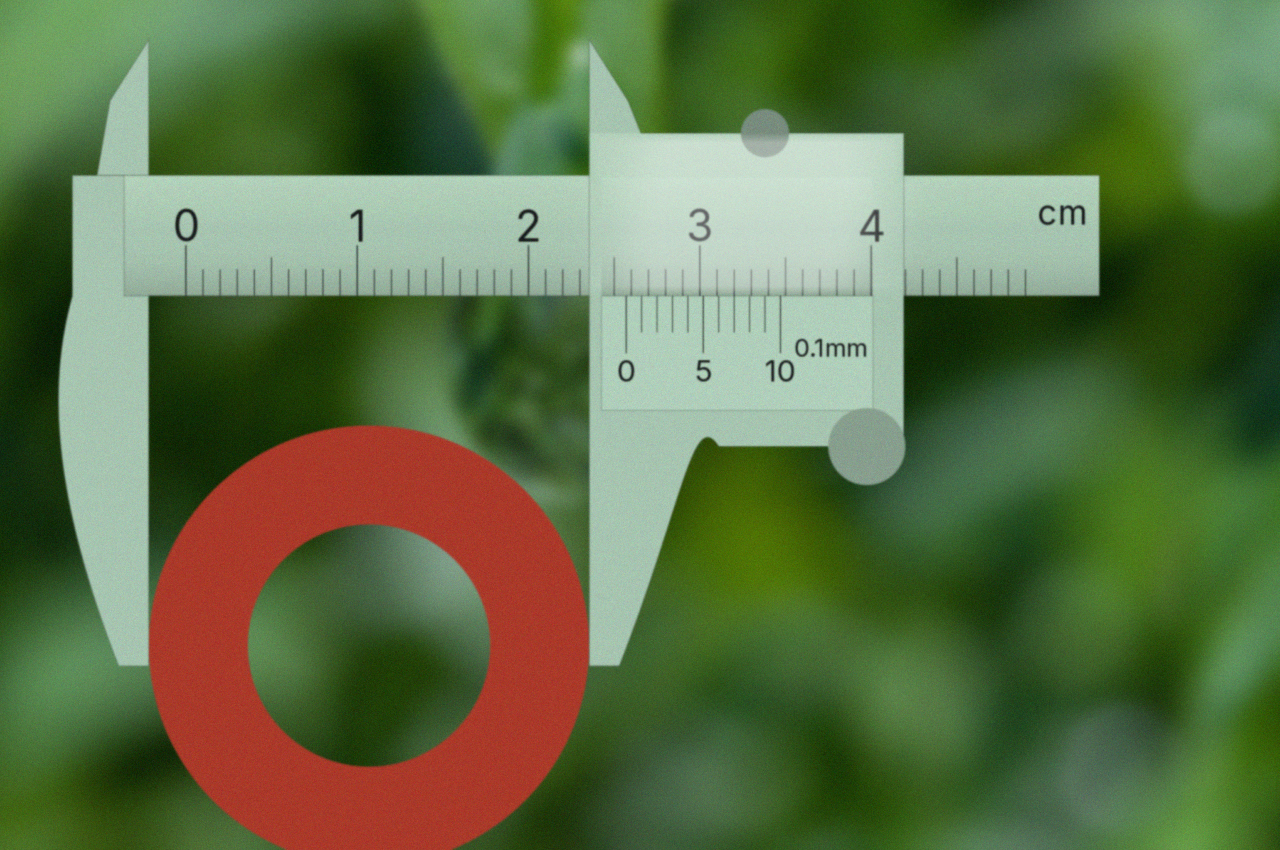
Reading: 25.7 mm
